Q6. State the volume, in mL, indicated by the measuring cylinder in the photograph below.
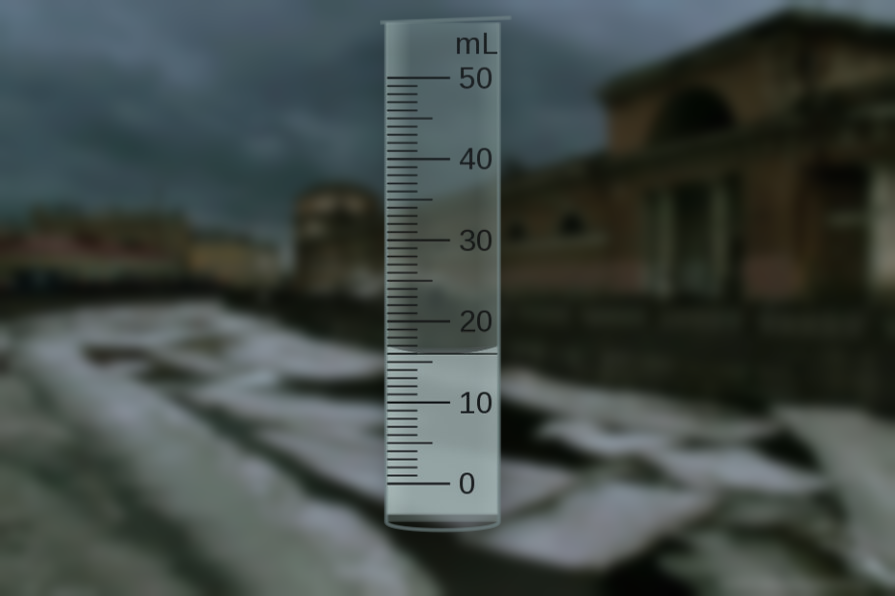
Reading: 16 mL
